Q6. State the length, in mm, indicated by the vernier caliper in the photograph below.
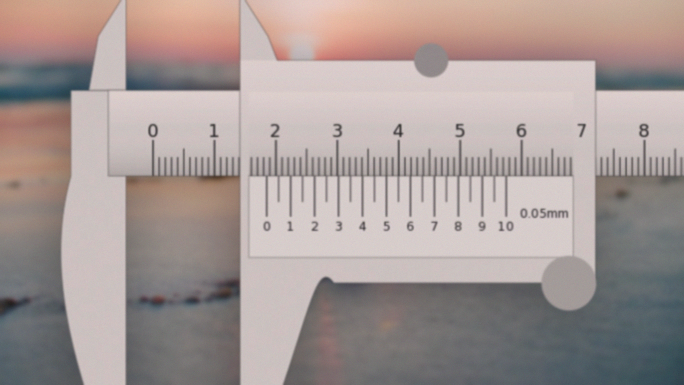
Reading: 18.5 mm
